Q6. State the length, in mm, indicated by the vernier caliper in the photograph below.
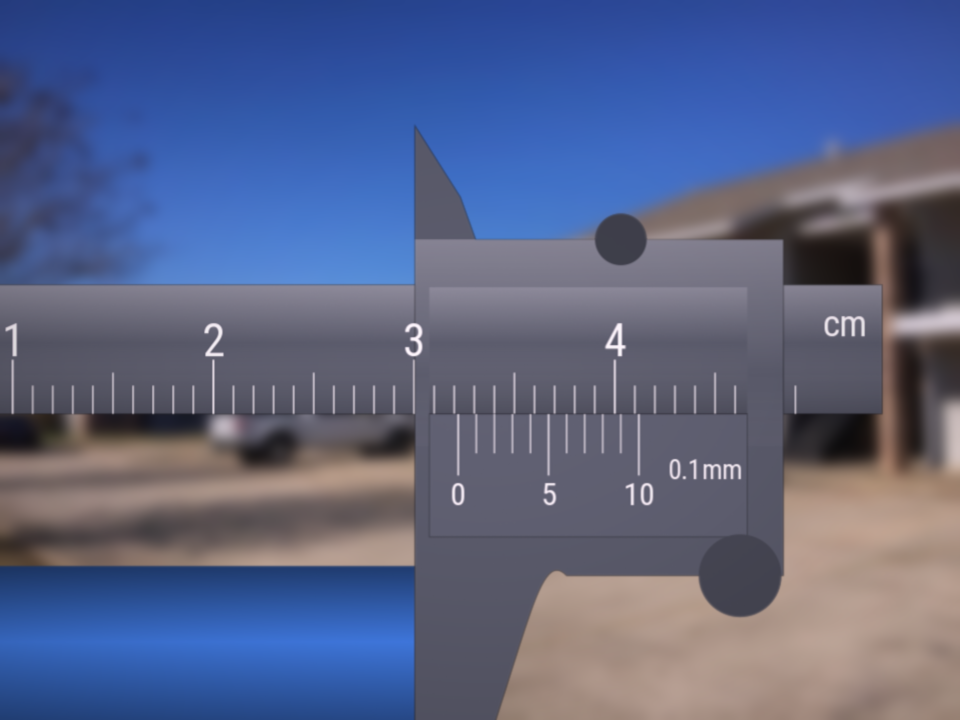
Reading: 32.2 mm
